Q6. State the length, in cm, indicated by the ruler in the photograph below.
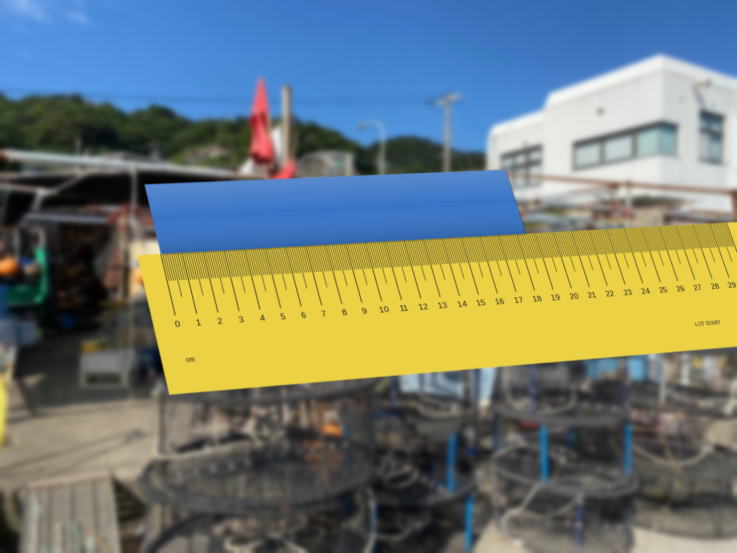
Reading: 18.5 cm
